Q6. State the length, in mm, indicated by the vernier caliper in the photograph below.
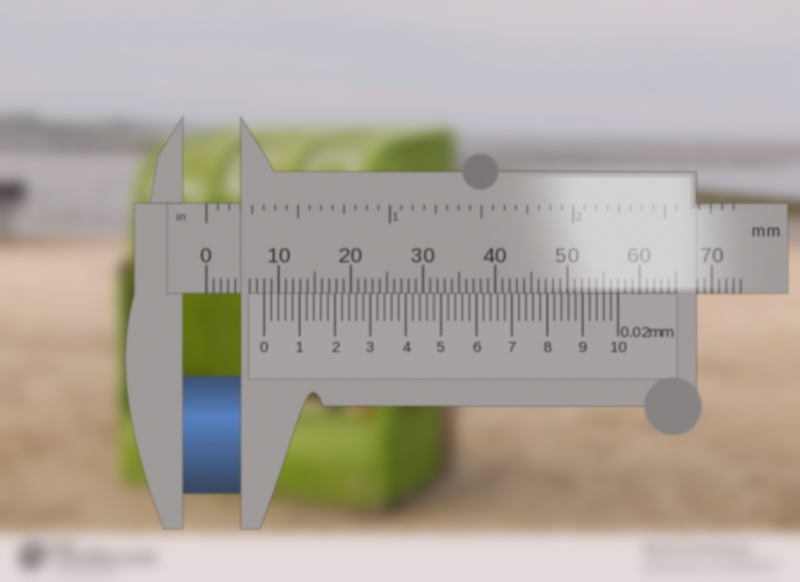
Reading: 8.0 mm
